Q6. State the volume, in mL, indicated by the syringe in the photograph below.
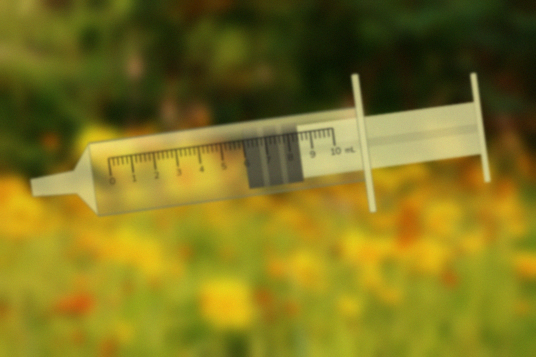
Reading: 6 mL
